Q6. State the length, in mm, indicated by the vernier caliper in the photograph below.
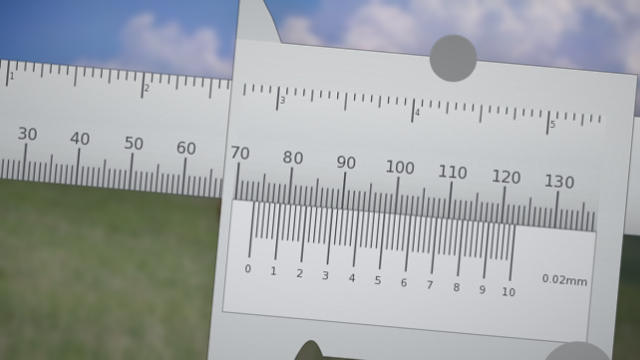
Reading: 73.5 mm
